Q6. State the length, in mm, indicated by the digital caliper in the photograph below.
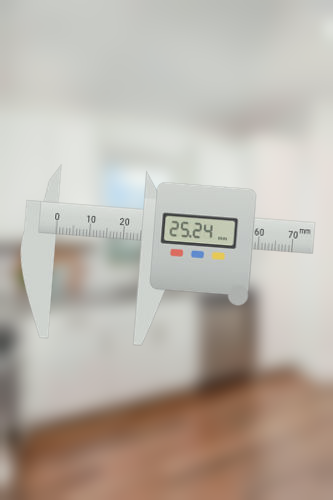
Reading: 25.24 mm
